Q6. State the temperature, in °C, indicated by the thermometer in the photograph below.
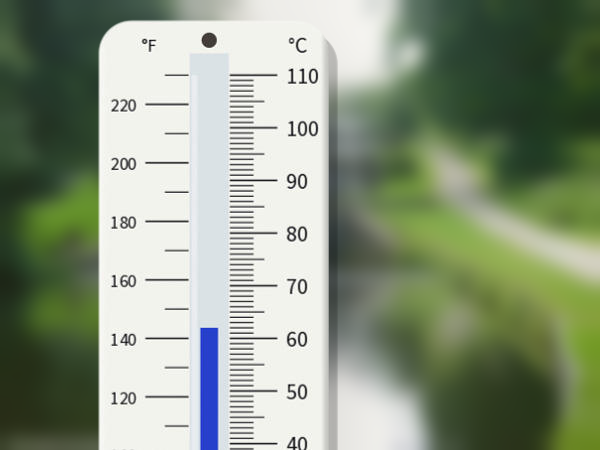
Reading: 62 °C
